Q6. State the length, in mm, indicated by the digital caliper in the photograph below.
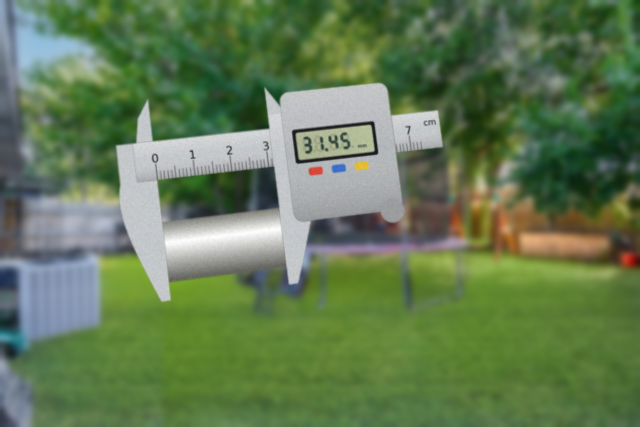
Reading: 31.45 mm
